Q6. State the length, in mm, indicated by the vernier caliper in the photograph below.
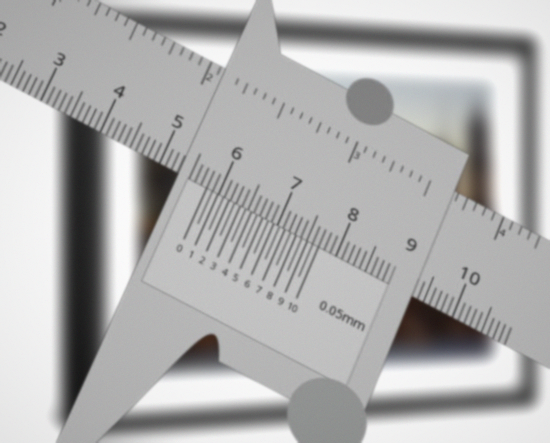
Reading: 58.0 mm
